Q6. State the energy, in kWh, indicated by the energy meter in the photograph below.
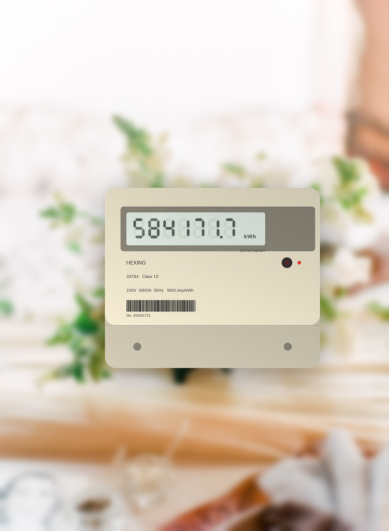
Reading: 584171.7 kWh
